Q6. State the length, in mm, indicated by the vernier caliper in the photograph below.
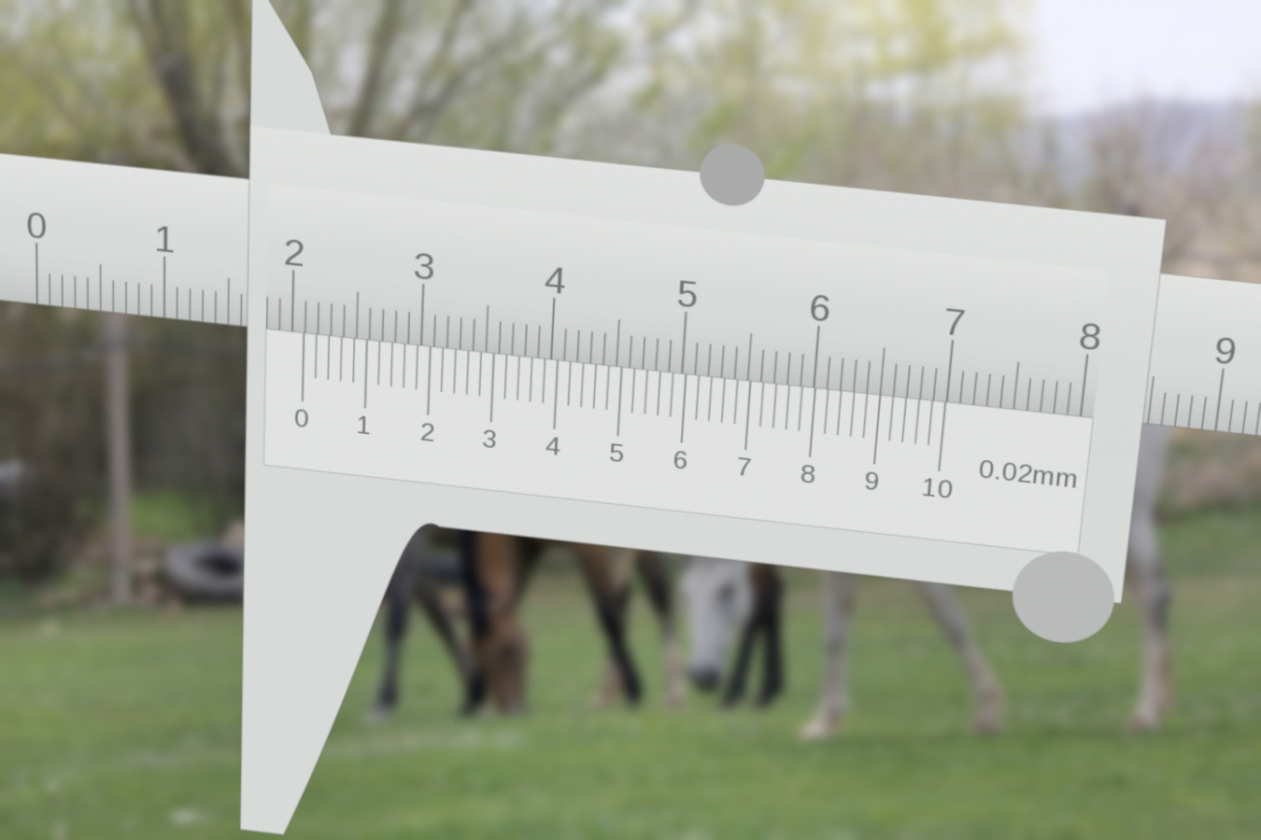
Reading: 20.9 mm
